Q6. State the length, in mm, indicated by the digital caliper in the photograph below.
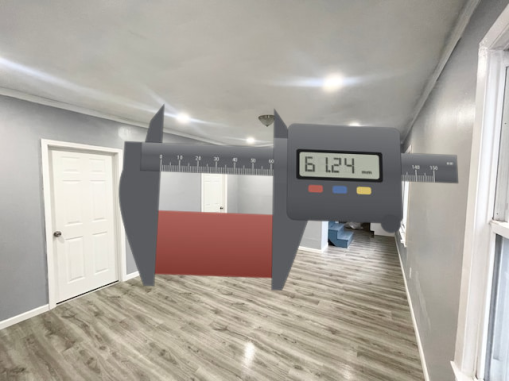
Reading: 61.24 mm
